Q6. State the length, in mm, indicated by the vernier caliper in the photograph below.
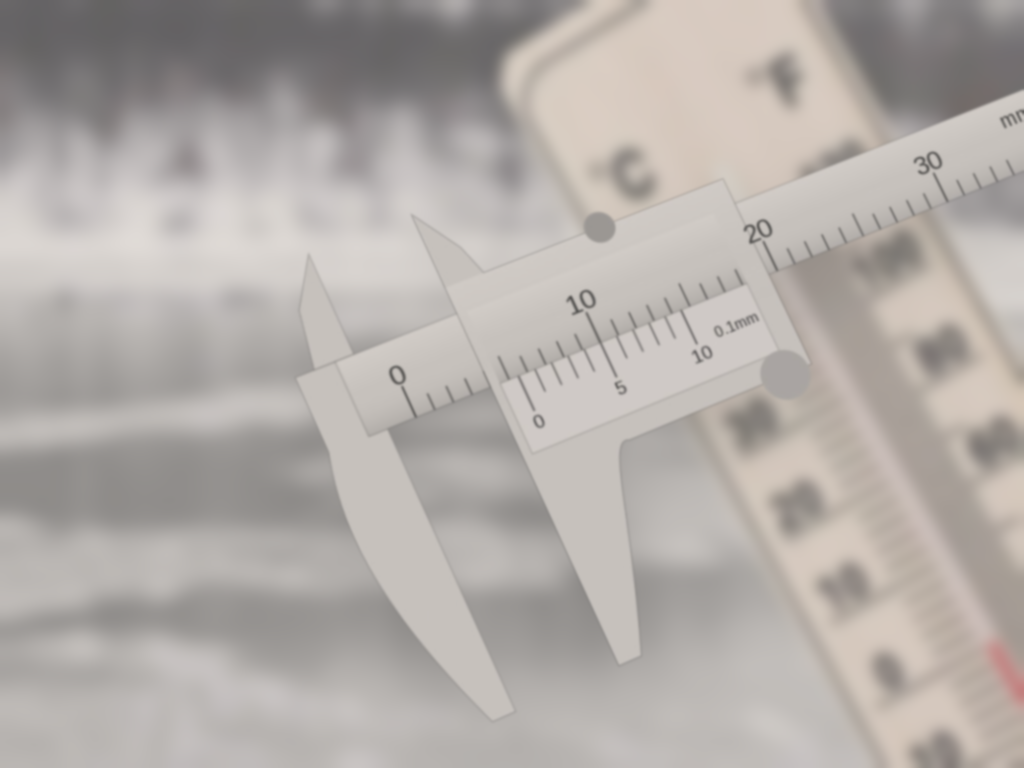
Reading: 5.5 mm
